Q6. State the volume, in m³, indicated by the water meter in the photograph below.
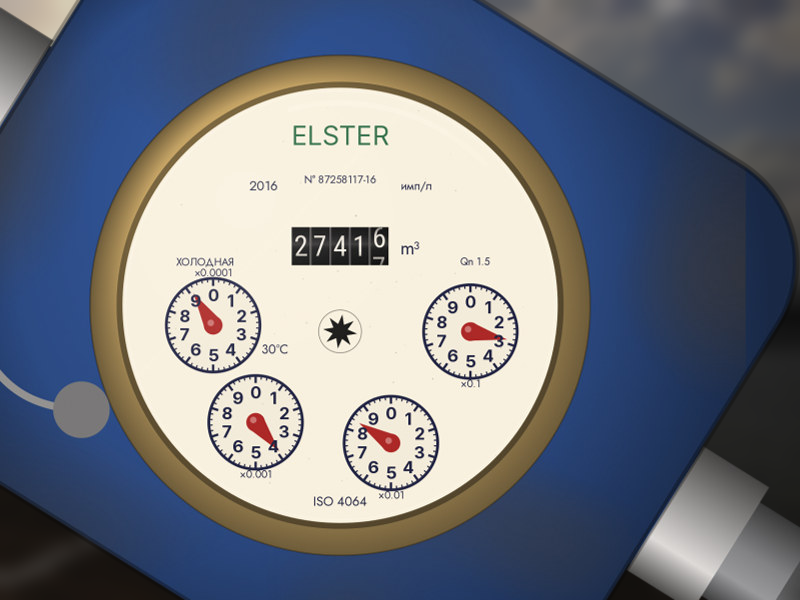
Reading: 27416.2839 m³
